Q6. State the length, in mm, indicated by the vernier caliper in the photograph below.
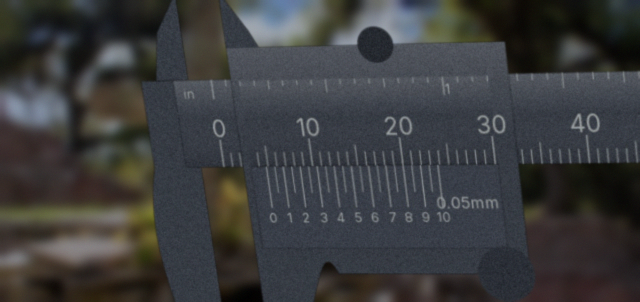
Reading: 4.8 mm
